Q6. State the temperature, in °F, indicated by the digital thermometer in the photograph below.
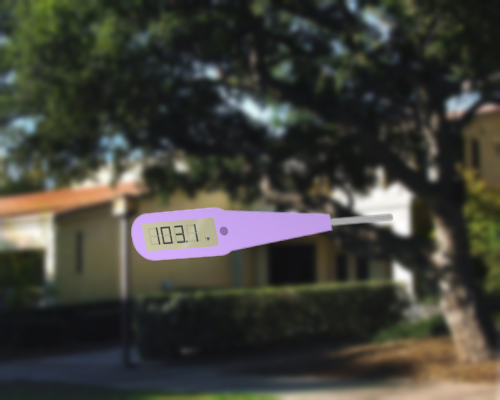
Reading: 103.1 °F
